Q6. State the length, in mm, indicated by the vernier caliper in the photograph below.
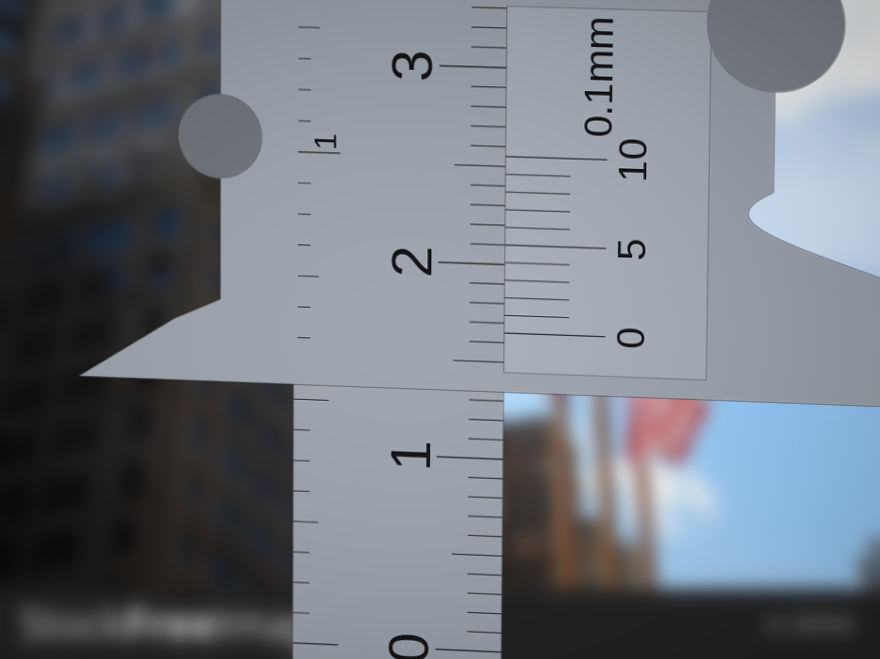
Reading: 16.5 mm
